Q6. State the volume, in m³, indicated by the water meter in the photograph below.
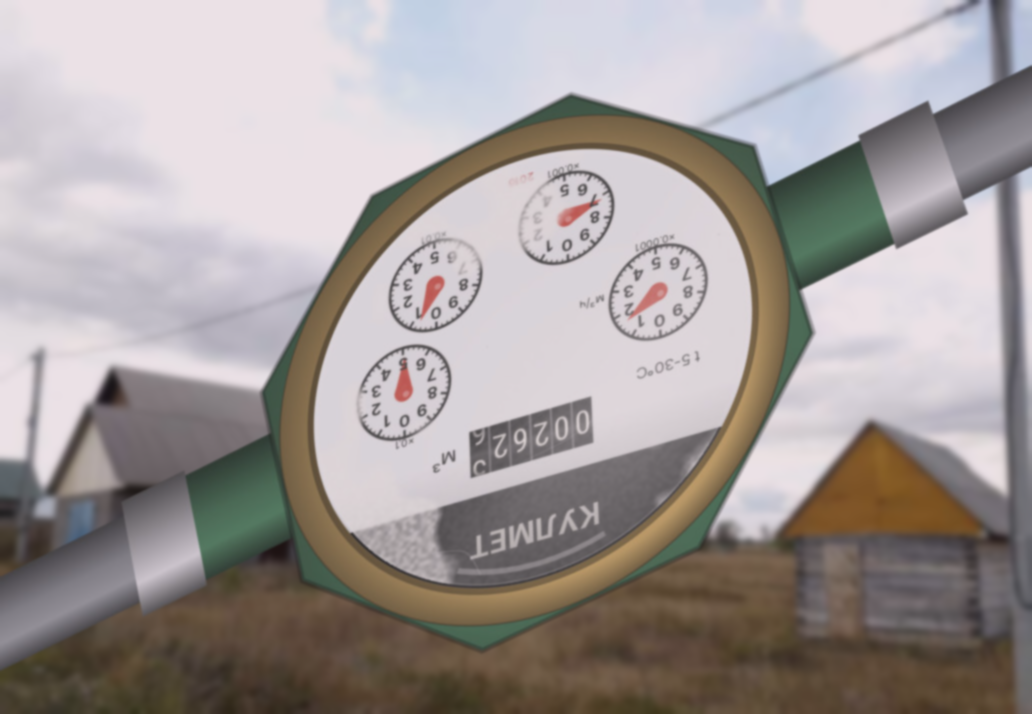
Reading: 2625.5071 m³
